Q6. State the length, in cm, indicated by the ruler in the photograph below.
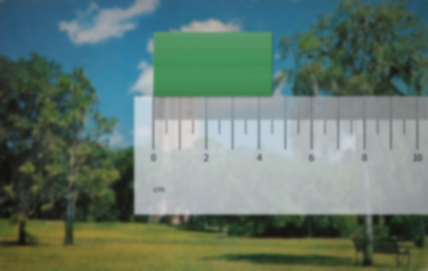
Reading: 4.5 cm
